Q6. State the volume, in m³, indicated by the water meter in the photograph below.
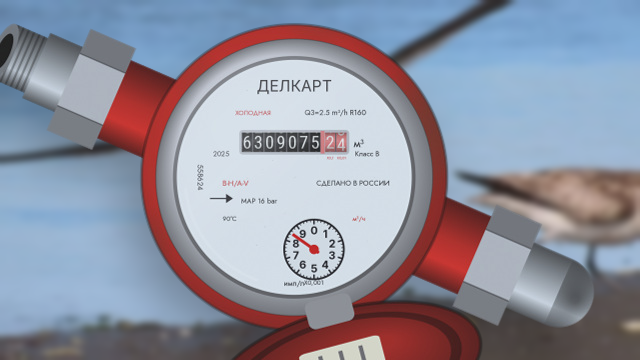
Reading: 6309075.238 m³
